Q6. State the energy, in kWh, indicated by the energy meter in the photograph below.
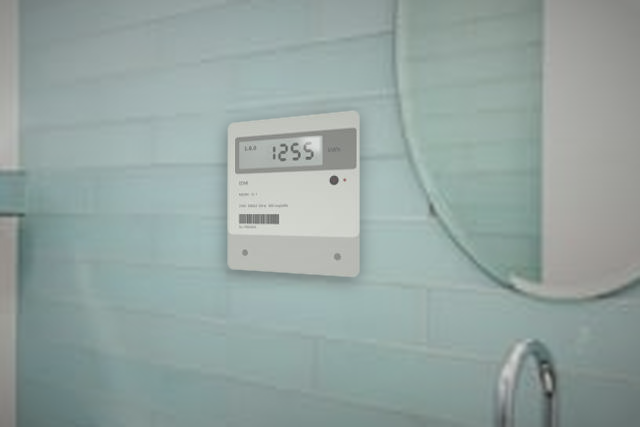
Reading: 1255 kWh
